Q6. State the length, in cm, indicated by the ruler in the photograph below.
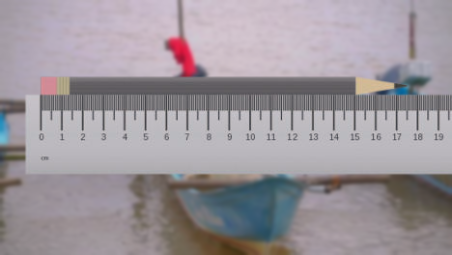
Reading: 17.5 cm
